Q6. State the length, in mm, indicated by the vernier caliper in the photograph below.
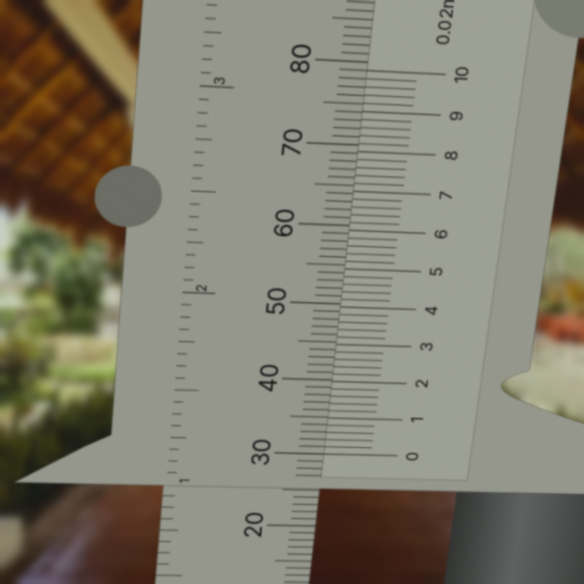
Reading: 30.0 mm
